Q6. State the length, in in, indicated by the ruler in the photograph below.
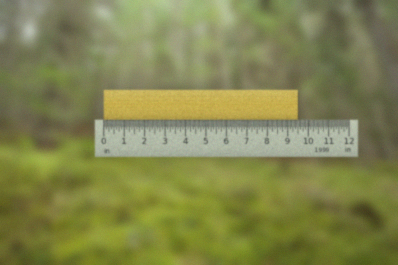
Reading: 9.5 in
